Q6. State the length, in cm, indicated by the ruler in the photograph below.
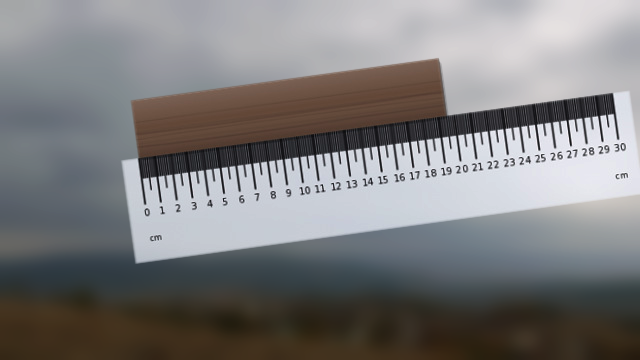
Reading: 19.5 cm
